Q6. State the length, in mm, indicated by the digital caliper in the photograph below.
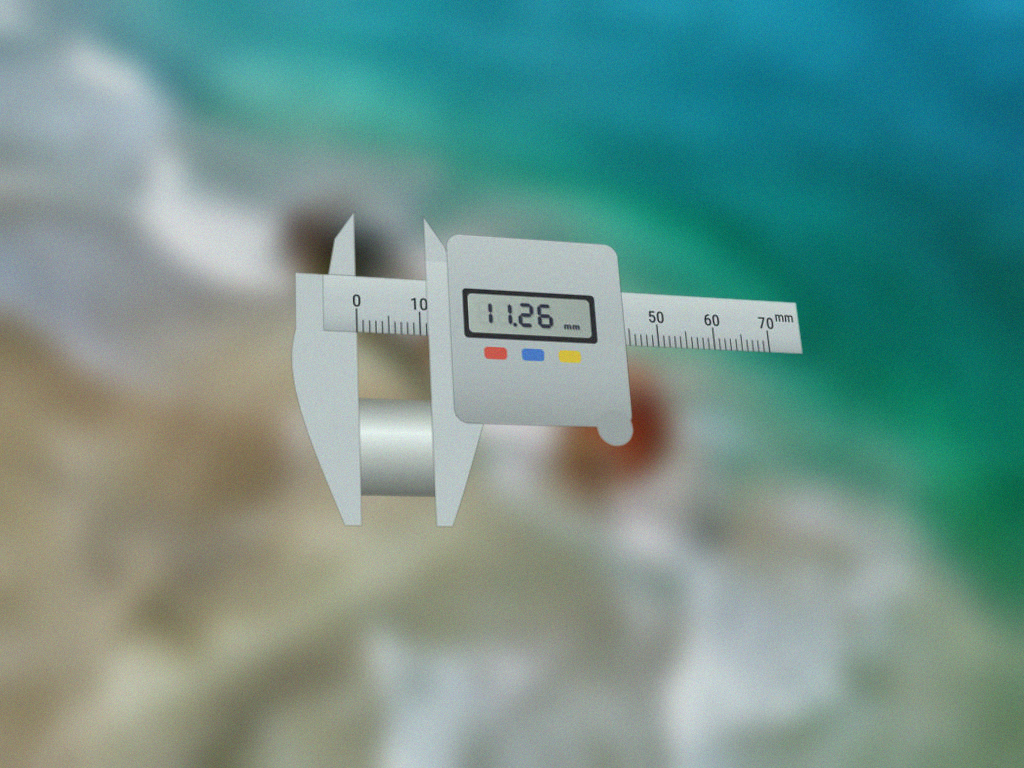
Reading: 11.26 mm
